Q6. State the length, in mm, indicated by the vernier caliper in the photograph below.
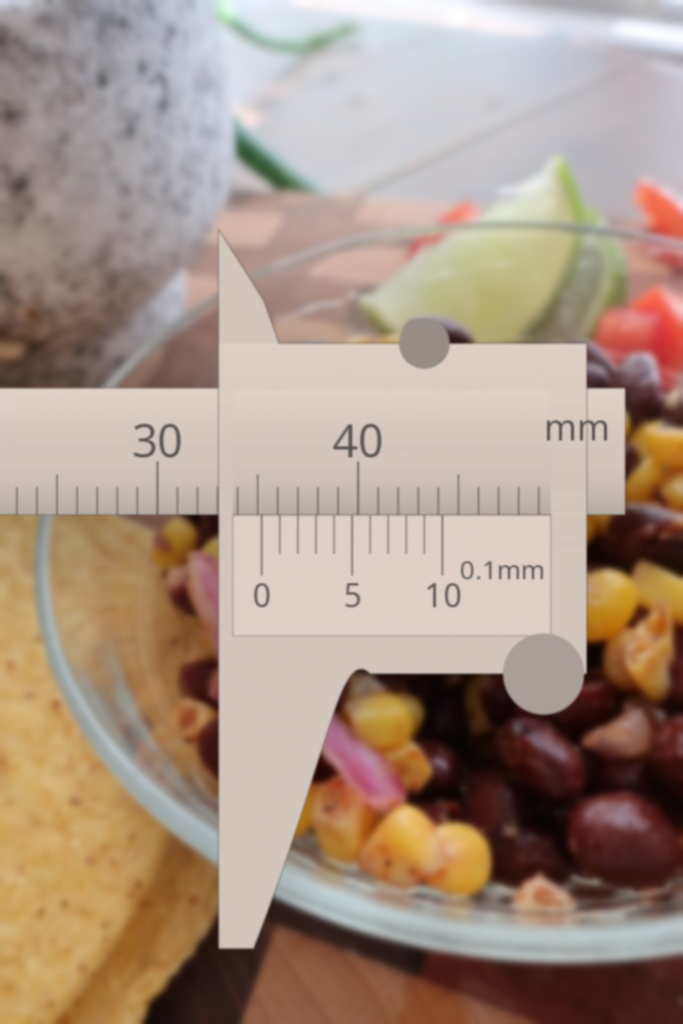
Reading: 35.2 mm
